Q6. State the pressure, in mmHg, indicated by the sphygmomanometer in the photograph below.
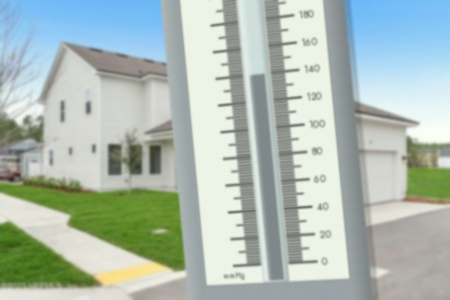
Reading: 140 mmHg
